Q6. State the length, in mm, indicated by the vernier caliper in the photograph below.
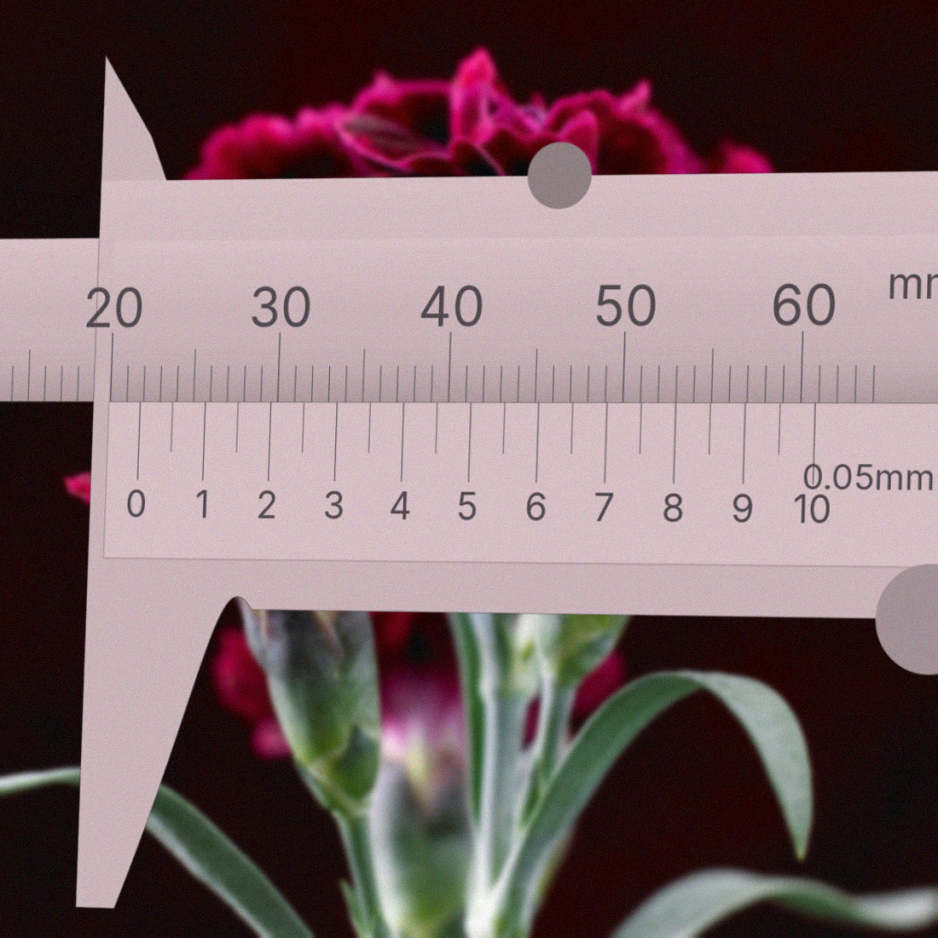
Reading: 21.8 mm
